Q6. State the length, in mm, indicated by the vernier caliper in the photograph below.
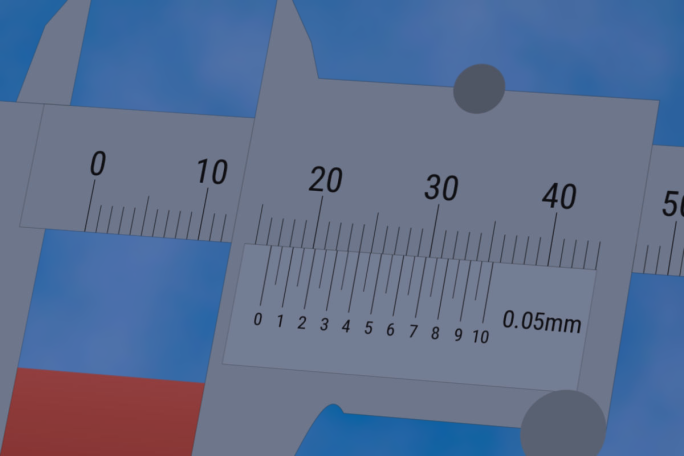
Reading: 16.4 mm
